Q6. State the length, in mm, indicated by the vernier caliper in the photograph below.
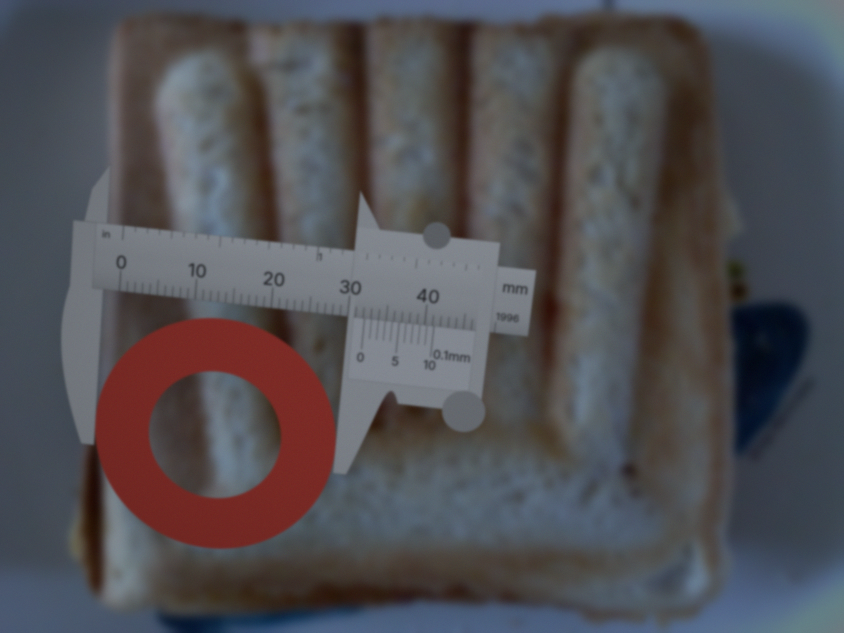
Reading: 32.2 mm
